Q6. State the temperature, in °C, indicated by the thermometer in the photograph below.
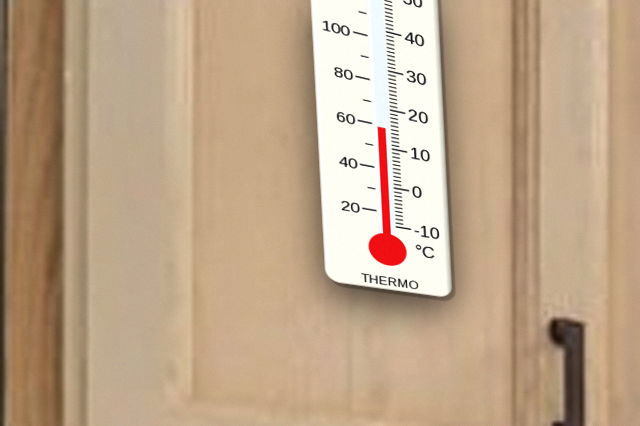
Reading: 15 °C
